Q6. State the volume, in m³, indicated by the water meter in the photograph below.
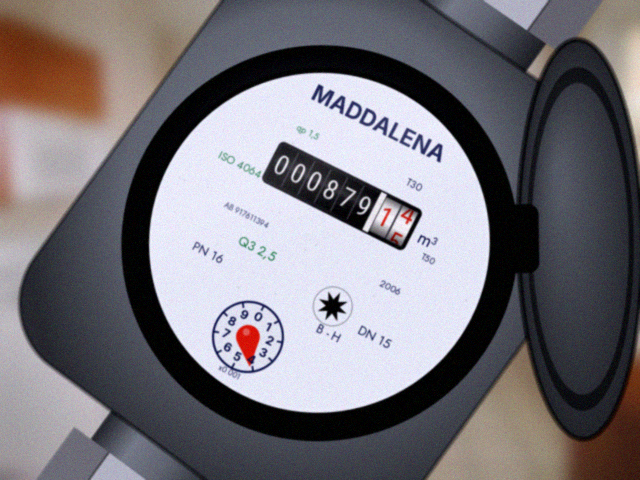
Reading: 879.144 m³
